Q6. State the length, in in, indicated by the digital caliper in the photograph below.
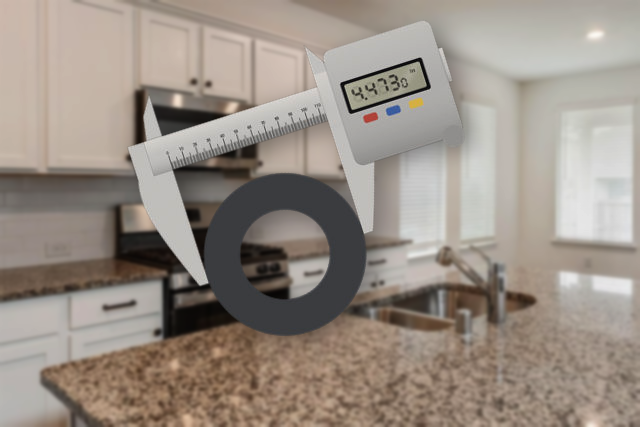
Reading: 4.4730 in
